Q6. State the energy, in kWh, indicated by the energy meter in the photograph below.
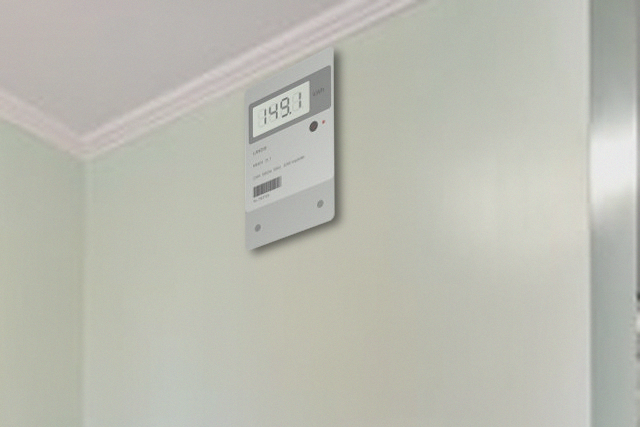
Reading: 149.1 kWh
